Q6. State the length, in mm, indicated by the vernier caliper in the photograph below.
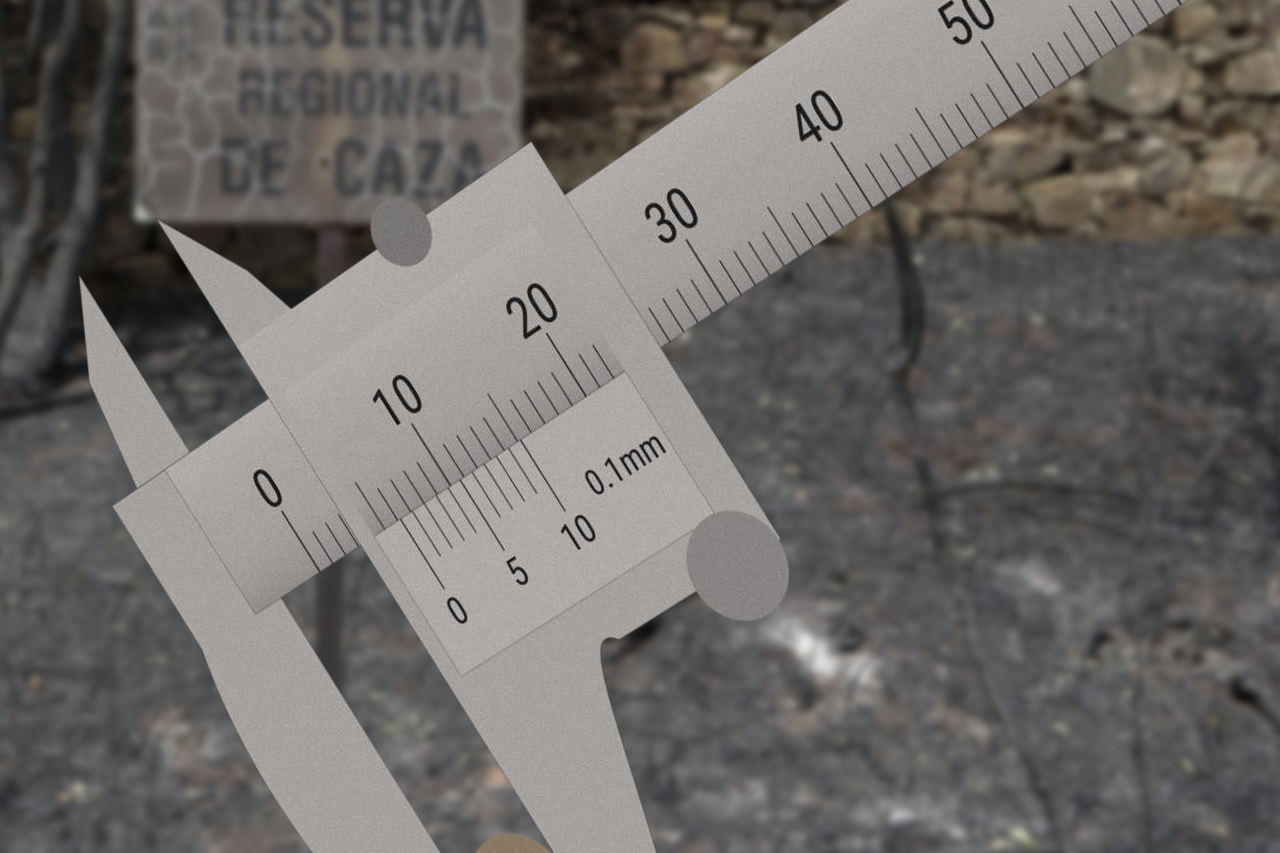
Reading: 6.2 mm
